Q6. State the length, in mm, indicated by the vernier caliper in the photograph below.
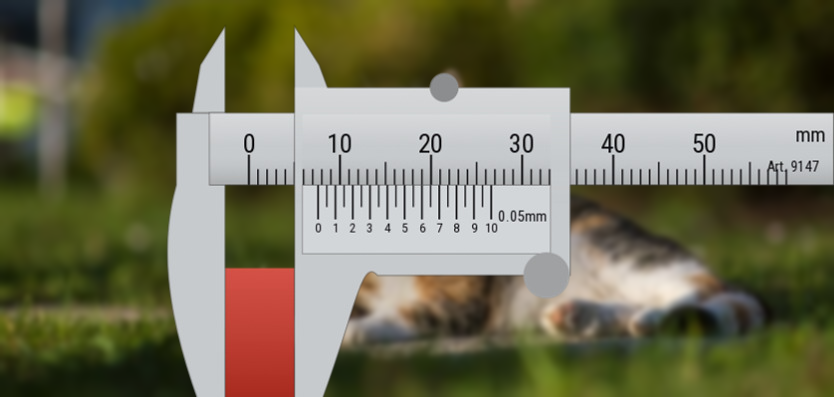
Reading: 7.6 mm
